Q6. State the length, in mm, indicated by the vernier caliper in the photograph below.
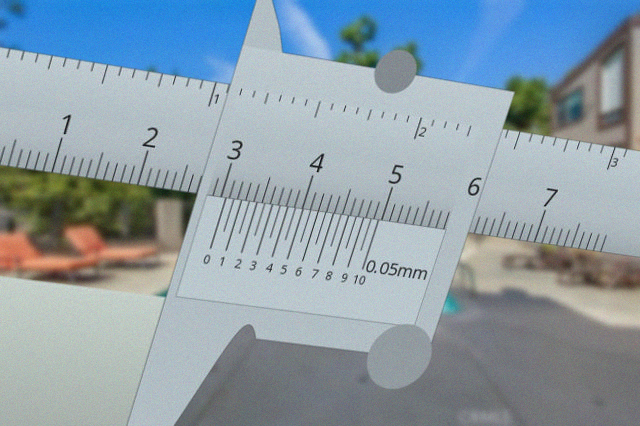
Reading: 30.6 mm
